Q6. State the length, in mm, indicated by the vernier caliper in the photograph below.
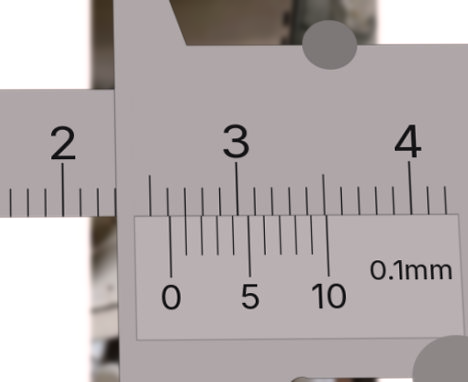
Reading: 26.1 mm
